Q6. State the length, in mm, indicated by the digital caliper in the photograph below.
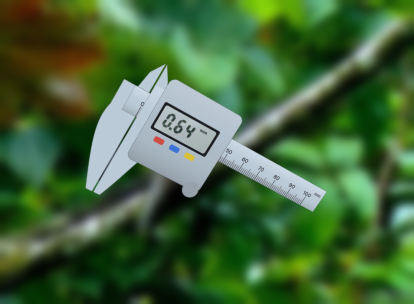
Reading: 0.64 mm
